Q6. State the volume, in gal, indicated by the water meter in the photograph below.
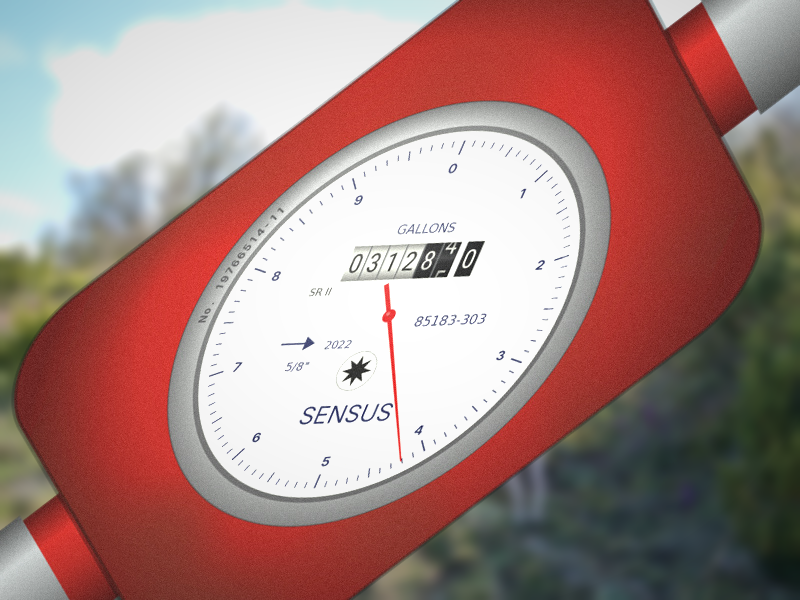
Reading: 312844.2 gal
